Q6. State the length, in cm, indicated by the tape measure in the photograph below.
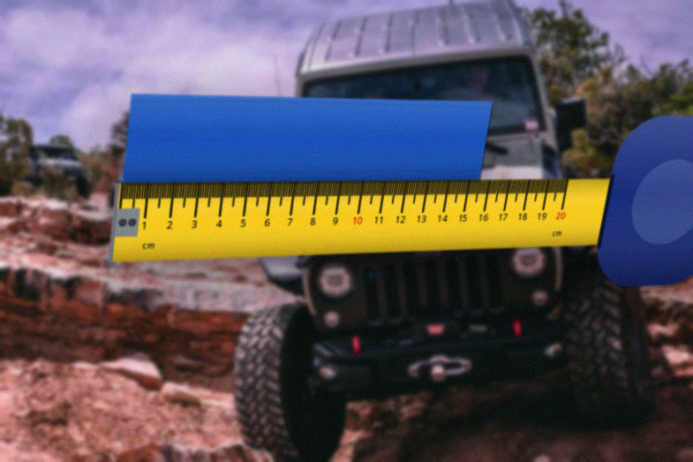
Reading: 15.5 cm
